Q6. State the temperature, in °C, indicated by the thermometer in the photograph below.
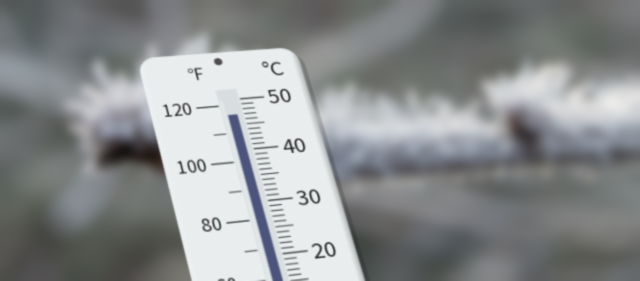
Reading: 47 °C
